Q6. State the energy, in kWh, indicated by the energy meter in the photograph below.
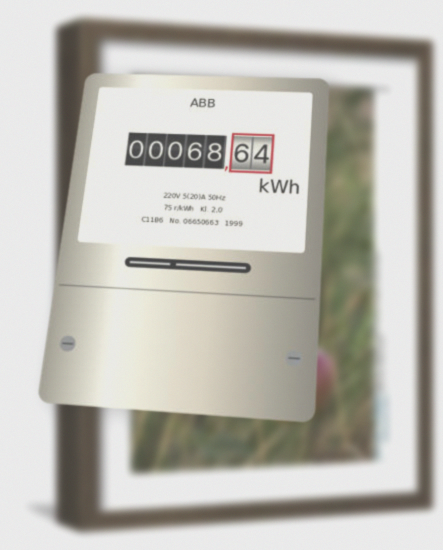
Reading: 68.64 kWh
